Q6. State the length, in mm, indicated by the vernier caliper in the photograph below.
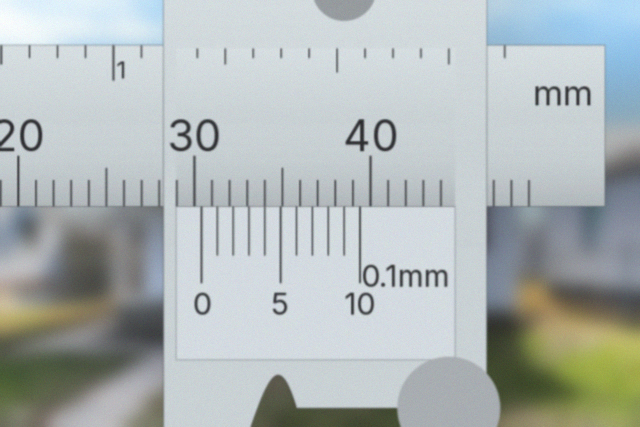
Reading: 30.4 mm
